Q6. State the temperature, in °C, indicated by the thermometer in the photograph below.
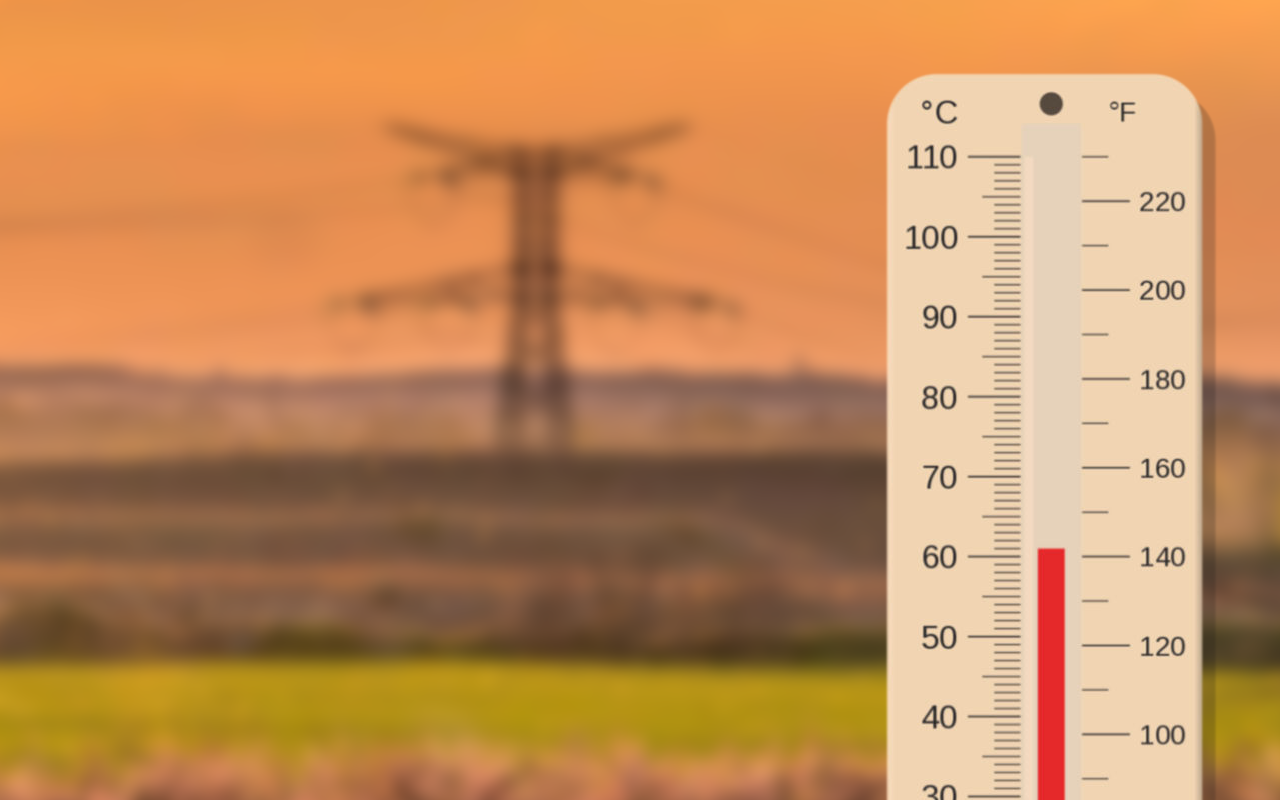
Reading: 61 °C
